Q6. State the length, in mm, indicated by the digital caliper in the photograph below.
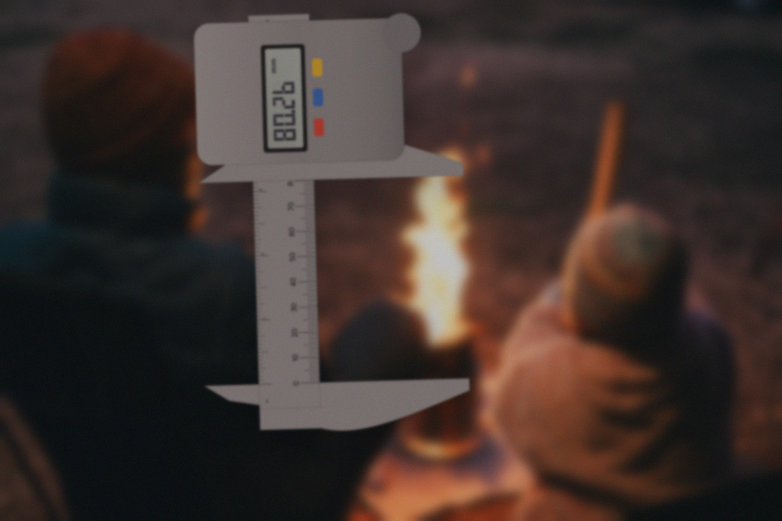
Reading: 80.26 mm
